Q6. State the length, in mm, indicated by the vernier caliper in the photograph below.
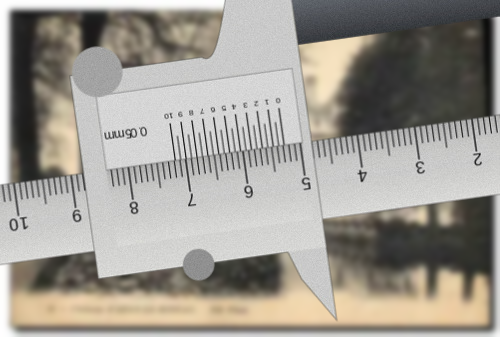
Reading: 52.8 mm
